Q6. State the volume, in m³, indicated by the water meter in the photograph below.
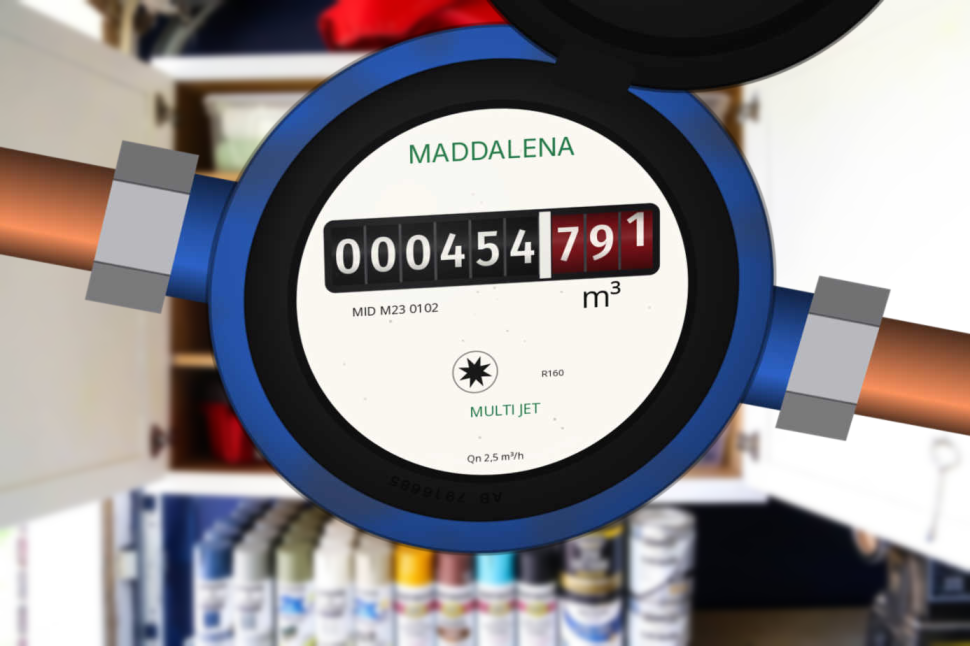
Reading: 454.791 m³
